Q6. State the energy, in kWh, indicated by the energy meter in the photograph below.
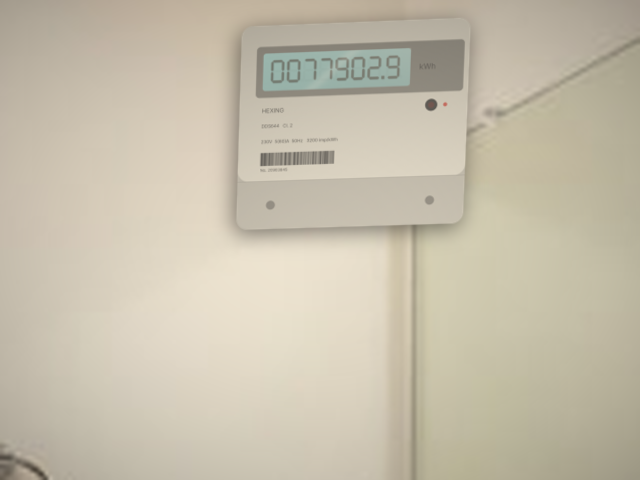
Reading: 77902.9 kWh
